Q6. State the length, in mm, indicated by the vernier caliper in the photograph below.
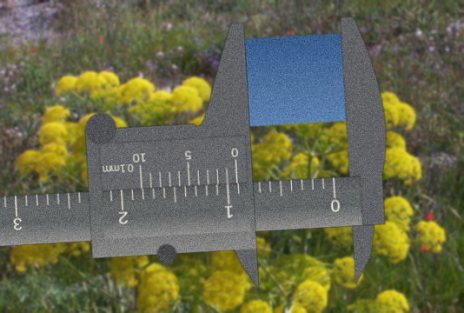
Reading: 9.1 mm
